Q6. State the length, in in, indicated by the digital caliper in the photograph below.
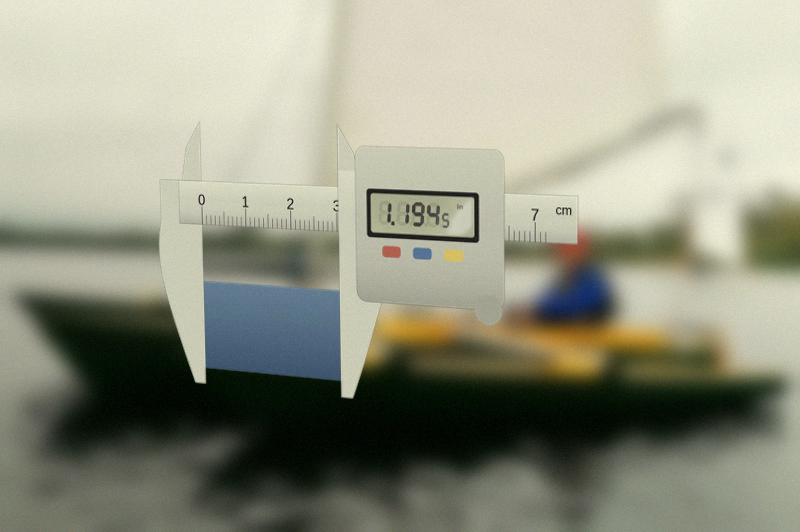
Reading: 1.1945 in
